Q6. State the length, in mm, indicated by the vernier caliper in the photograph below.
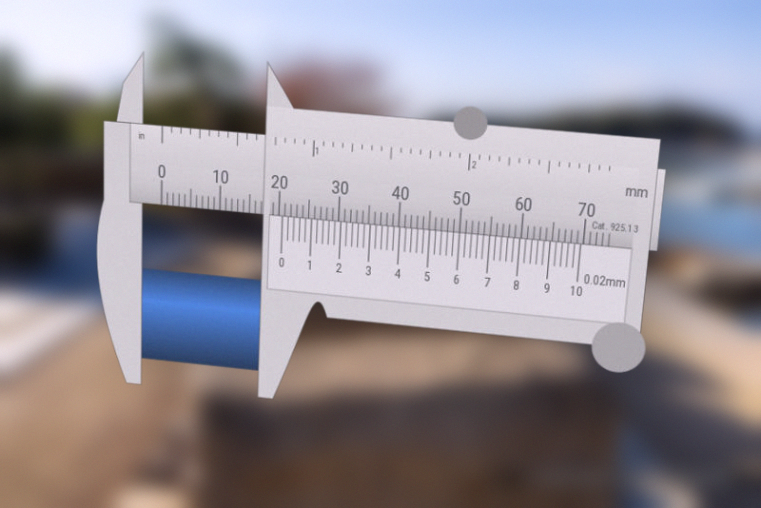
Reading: 20.6 mm
